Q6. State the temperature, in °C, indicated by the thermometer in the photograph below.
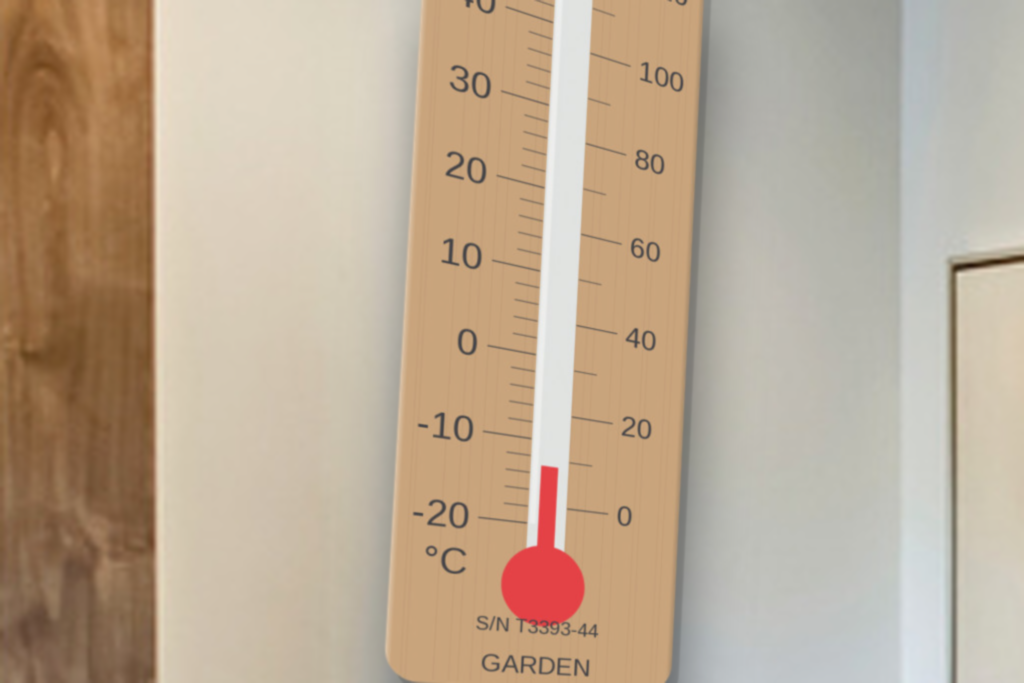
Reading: -13 °C
